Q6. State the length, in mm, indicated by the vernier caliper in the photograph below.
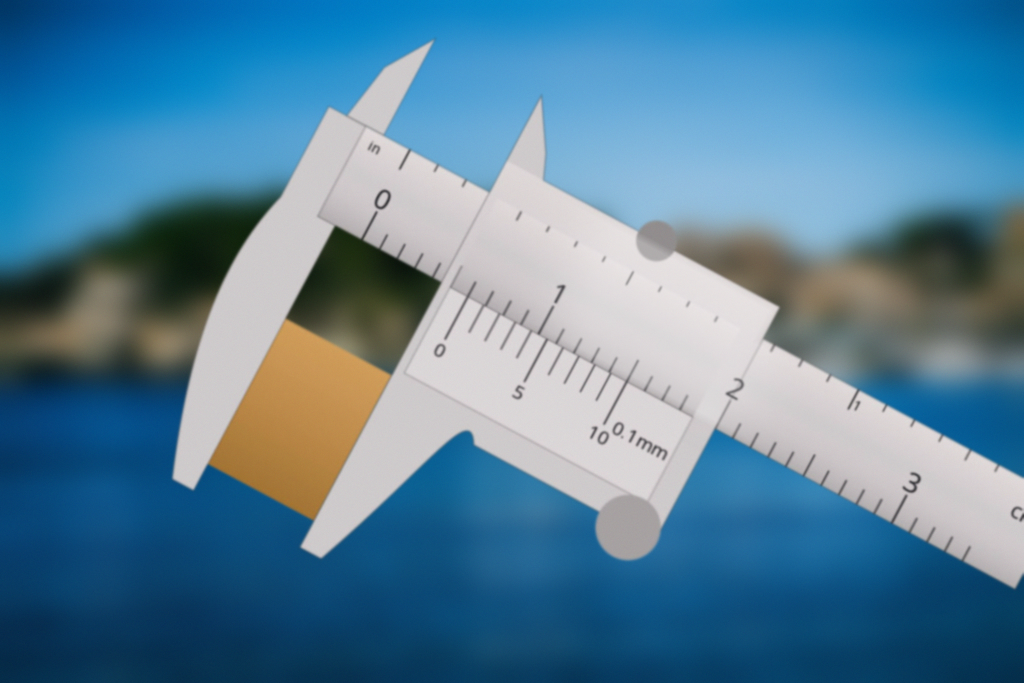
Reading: 6.0 mm
